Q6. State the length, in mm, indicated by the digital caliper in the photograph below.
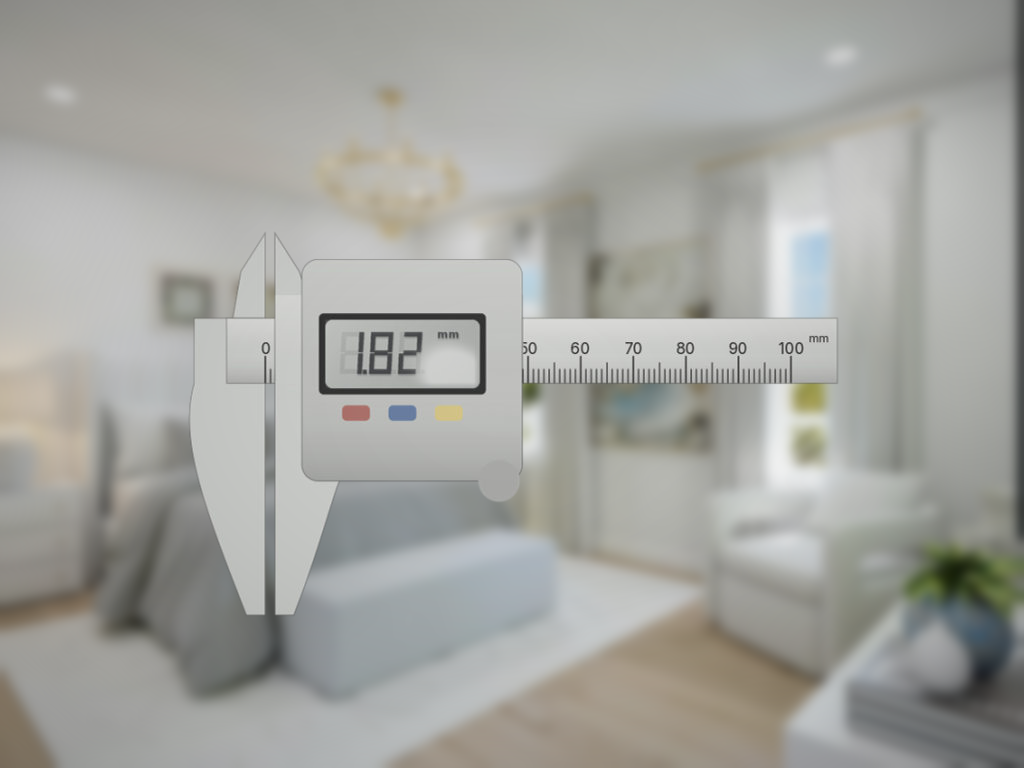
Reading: 1.82 mm
